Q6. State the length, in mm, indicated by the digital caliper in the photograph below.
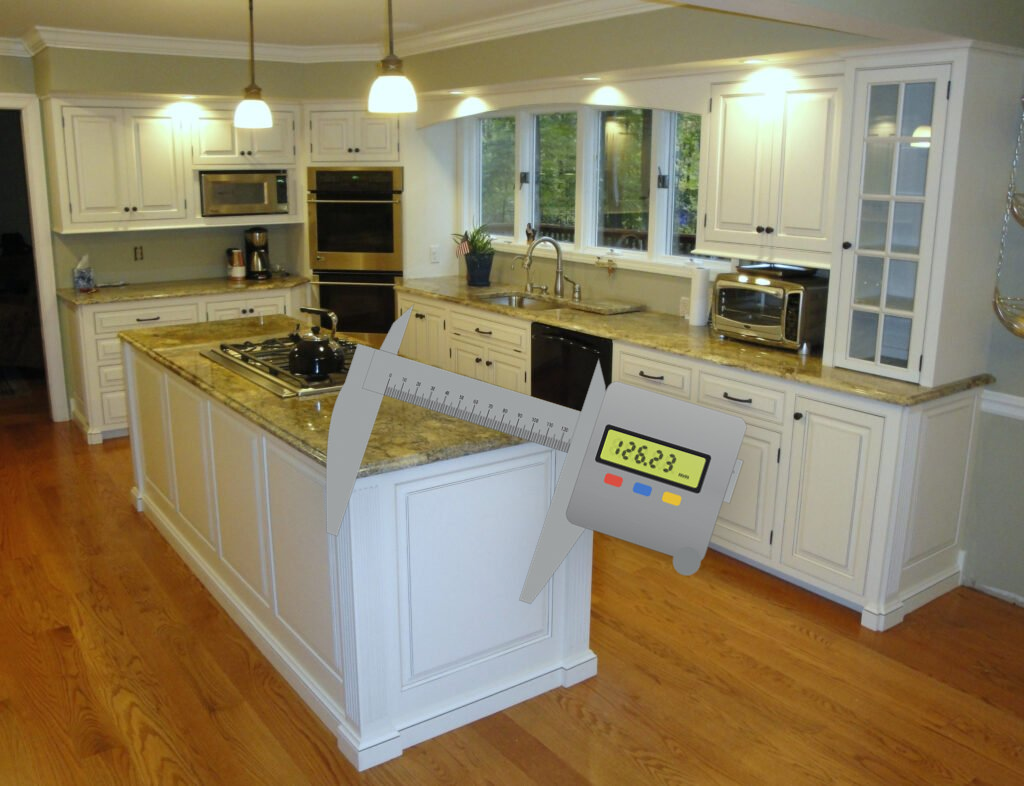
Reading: 126.23 mm
